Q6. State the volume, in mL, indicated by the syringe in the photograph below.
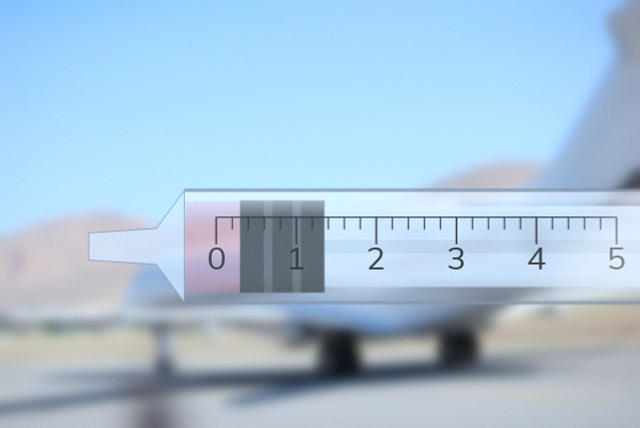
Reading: 0.3 mL
